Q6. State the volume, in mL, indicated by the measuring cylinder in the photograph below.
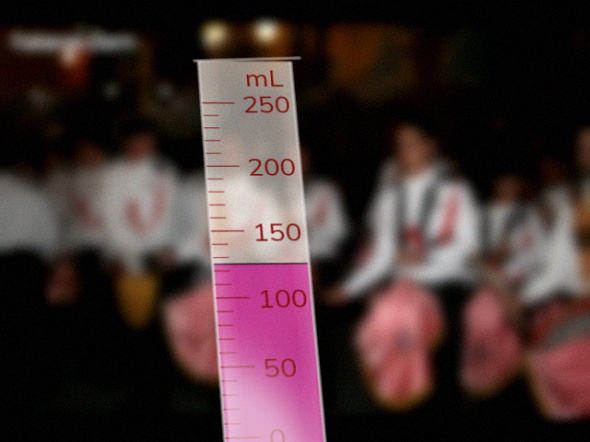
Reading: 125 mL
